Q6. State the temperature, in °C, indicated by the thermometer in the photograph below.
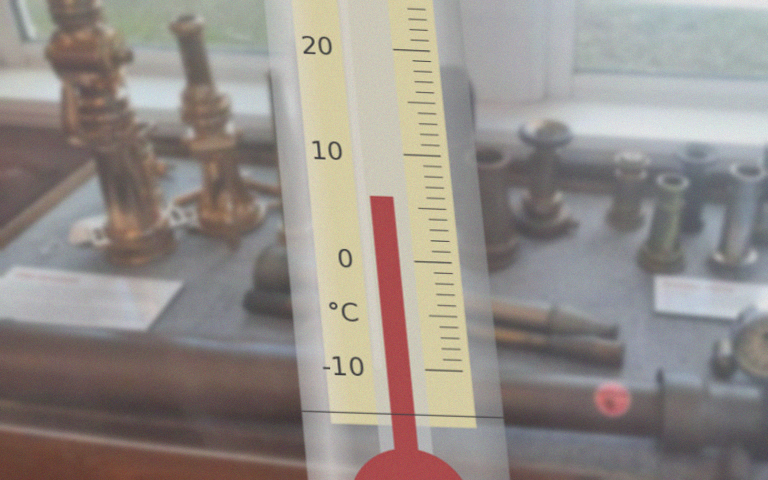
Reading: 6 °C
